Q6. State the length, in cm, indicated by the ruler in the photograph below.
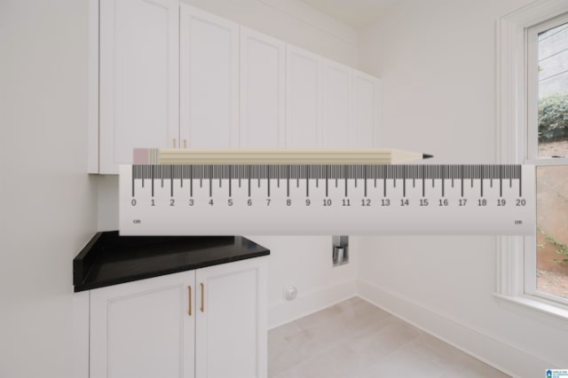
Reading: 15.5 cm
